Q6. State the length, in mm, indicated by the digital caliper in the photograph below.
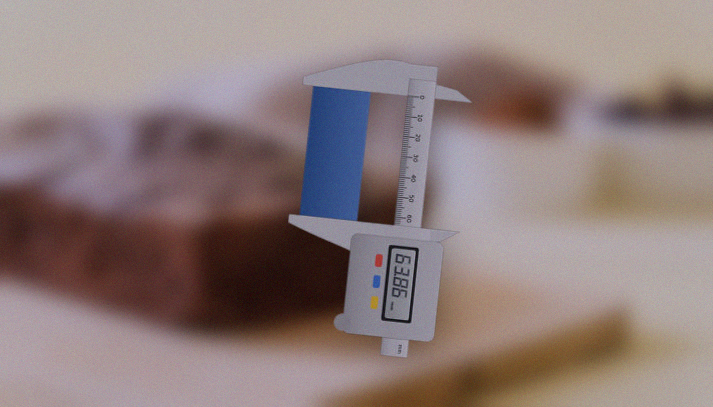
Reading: 63.86 mm
